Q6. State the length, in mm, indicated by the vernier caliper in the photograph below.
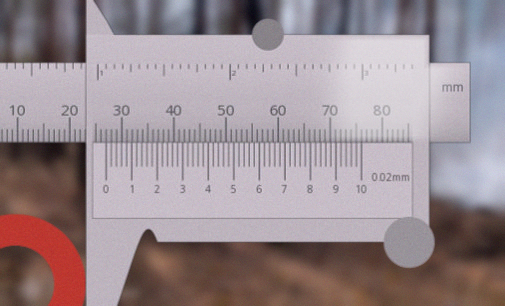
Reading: 27.0 mm
